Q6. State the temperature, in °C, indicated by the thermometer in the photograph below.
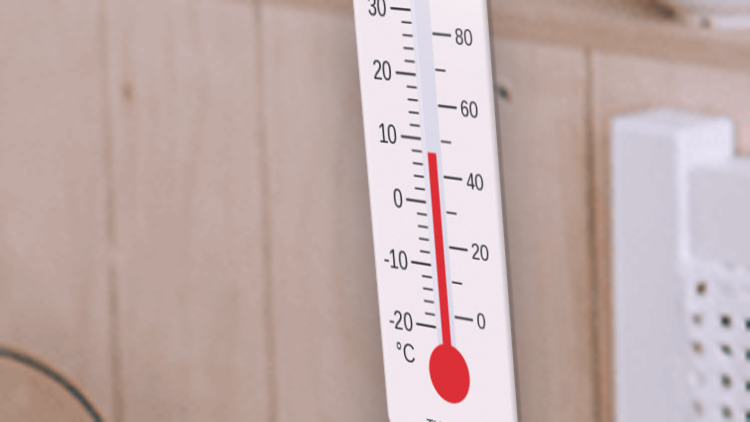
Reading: 8 °C
